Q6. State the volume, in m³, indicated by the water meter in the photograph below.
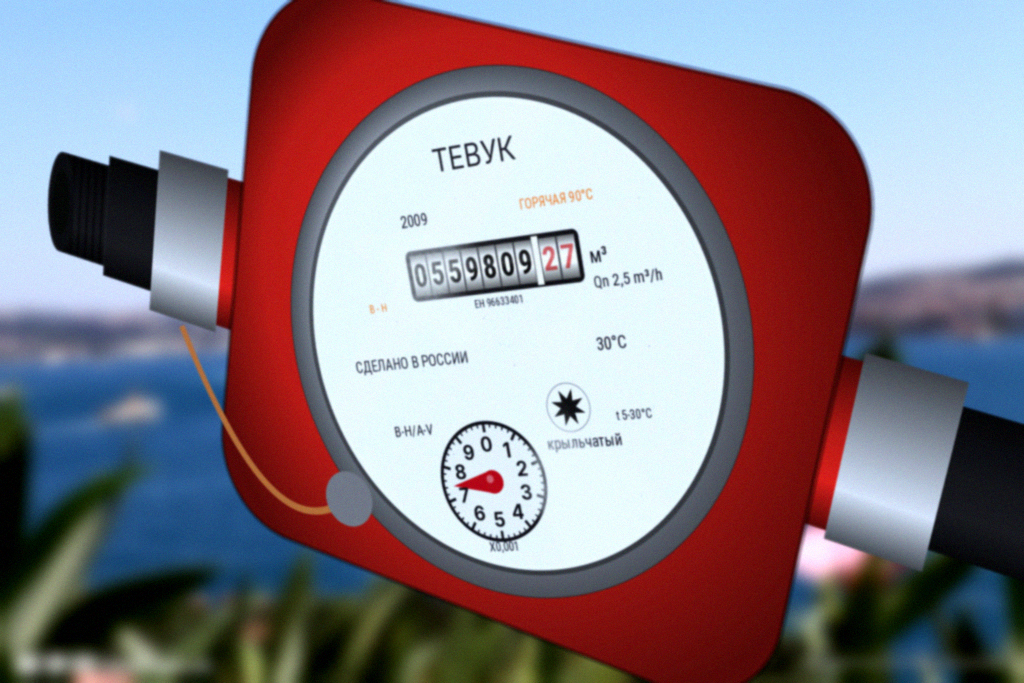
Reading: 559809.277 m³
